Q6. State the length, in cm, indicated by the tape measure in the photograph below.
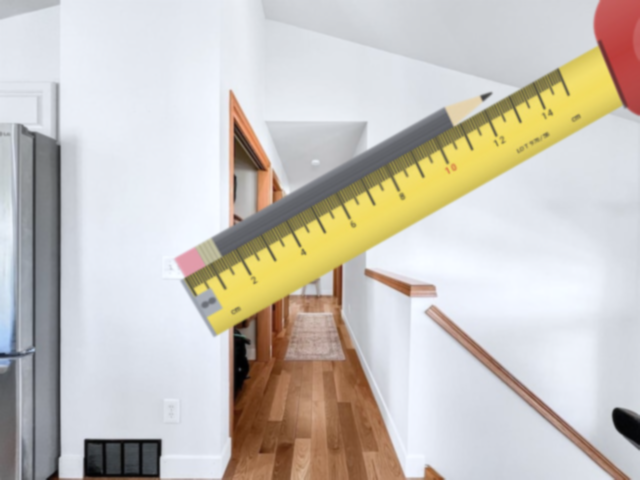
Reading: 12.5 cm
